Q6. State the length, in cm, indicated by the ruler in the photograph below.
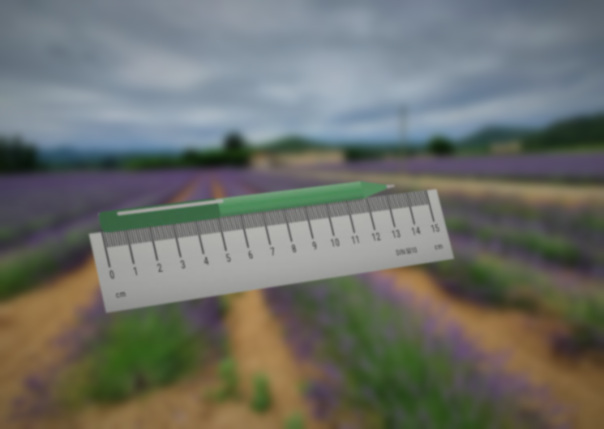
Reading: 13.5 cm
